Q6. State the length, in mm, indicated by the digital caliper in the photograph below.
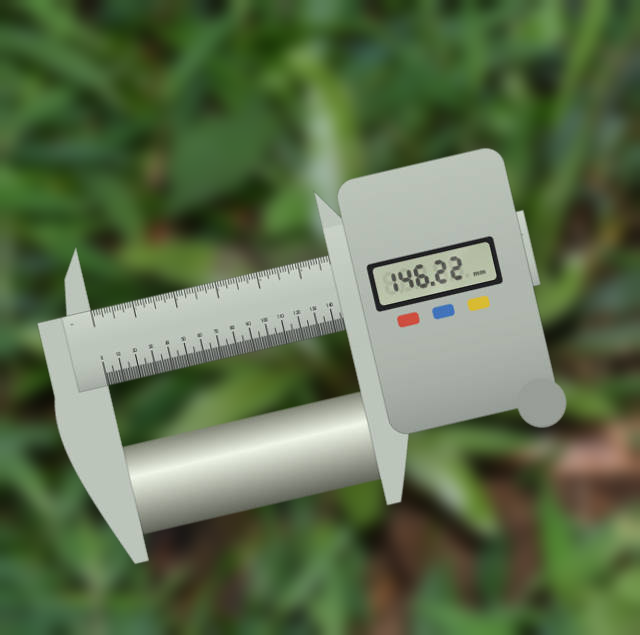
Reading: 146.22 mm
